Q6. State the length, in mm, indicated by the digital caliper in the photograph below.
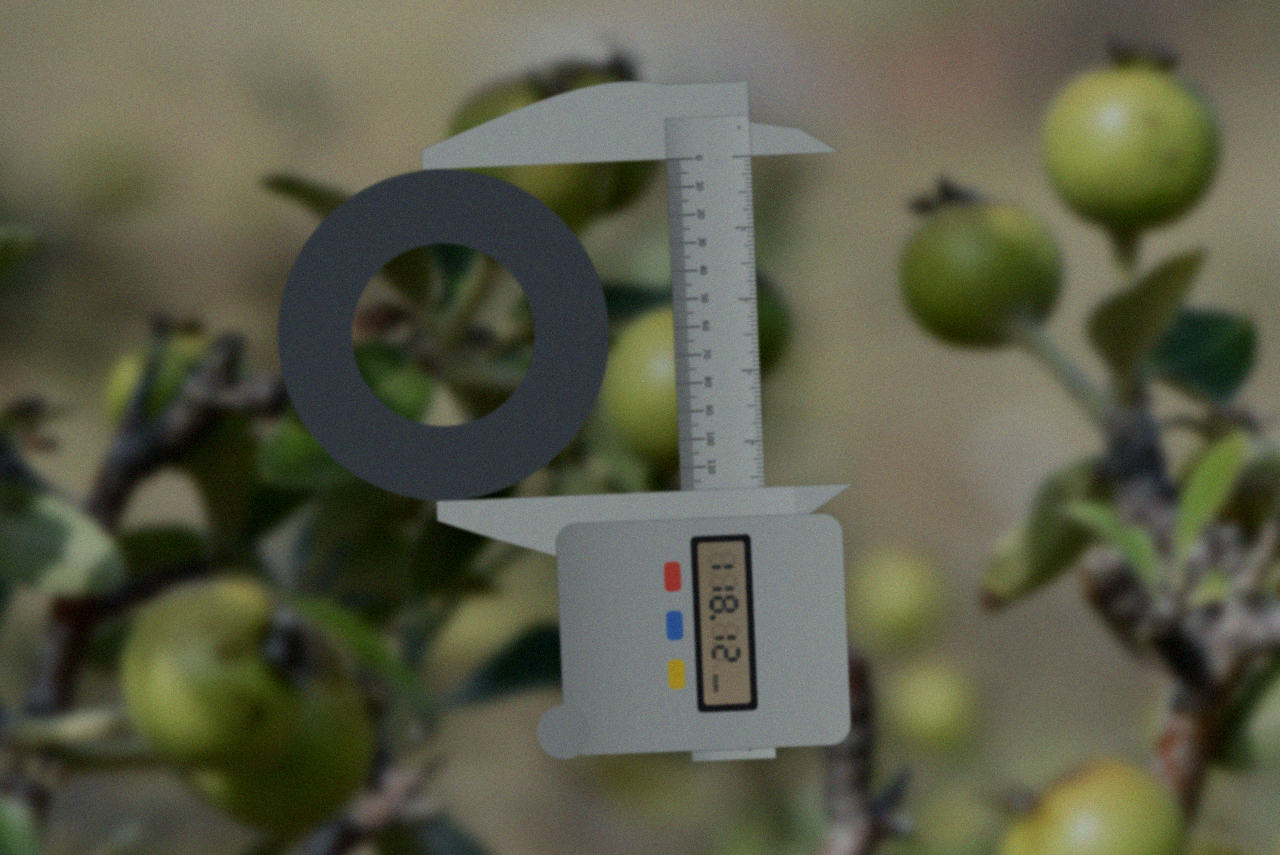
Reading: 118.12 mm
